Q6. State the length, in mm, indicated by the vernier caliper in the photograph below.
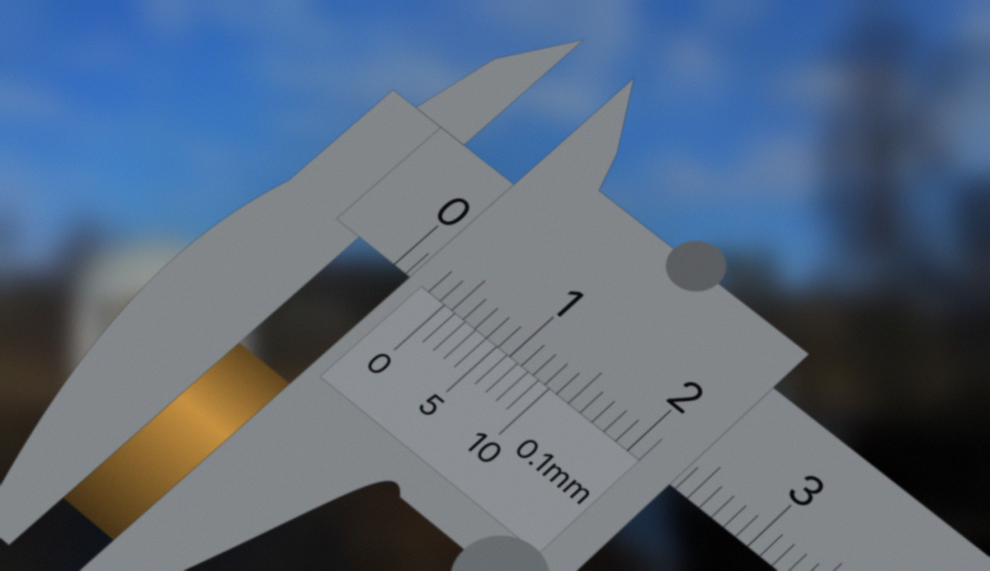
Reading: 4.4 mm
